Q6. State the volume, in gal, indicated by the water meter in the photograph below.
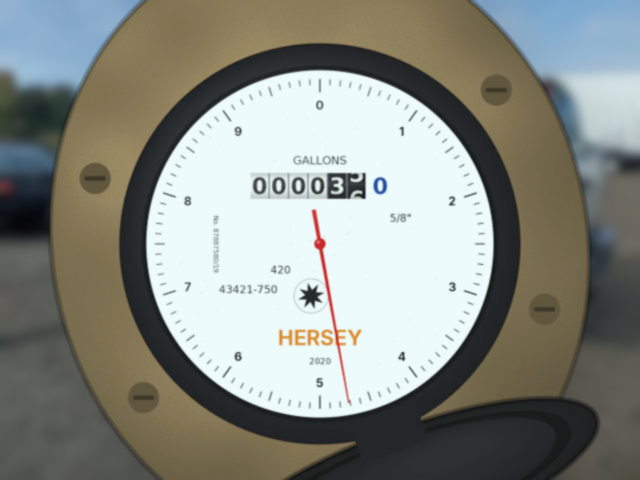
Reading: 354.7 gal
